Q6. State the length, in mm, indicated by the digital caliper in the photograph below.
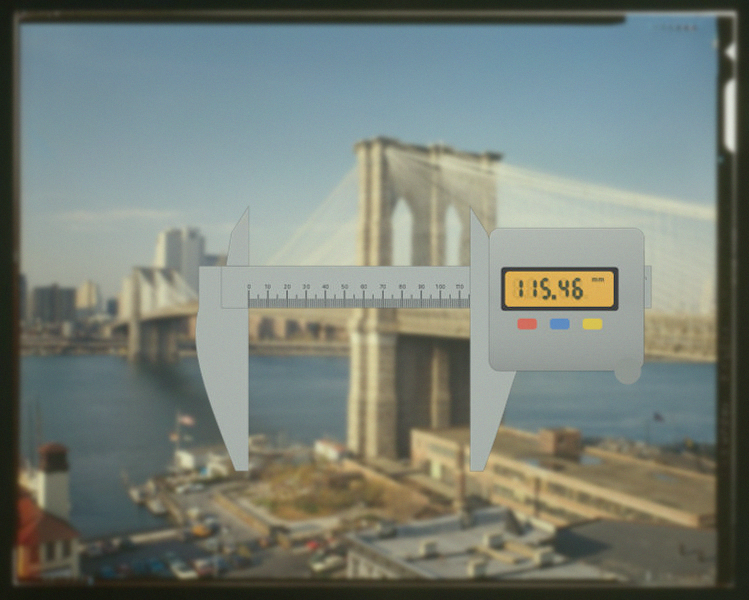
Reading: 115.46 mm
